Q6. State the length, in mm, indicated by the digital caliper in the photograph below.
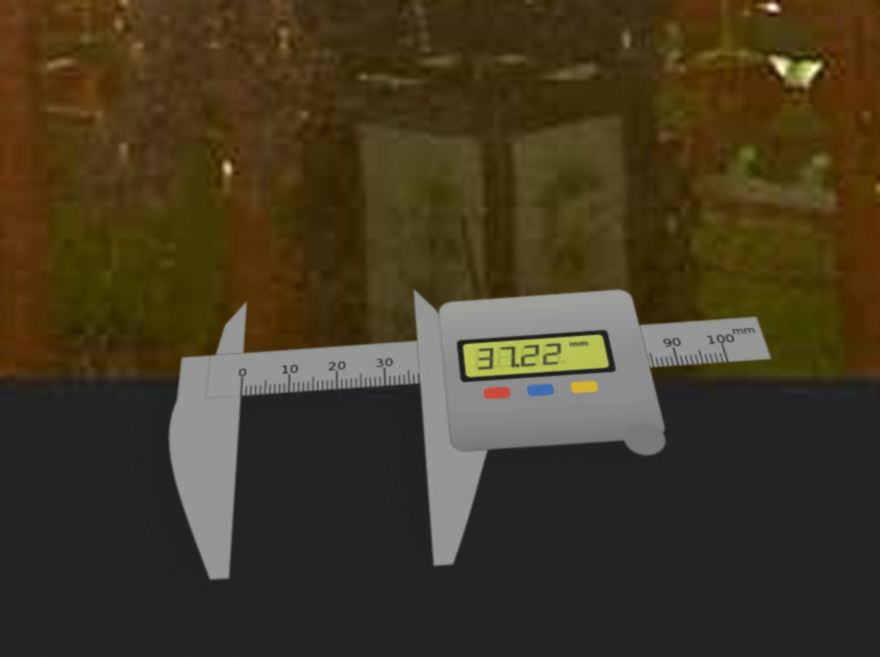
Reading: 37.22 mm
